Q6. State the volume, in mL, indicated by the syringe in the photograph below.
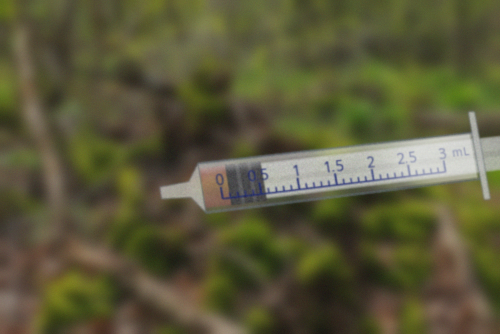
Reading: 0.1 mL
